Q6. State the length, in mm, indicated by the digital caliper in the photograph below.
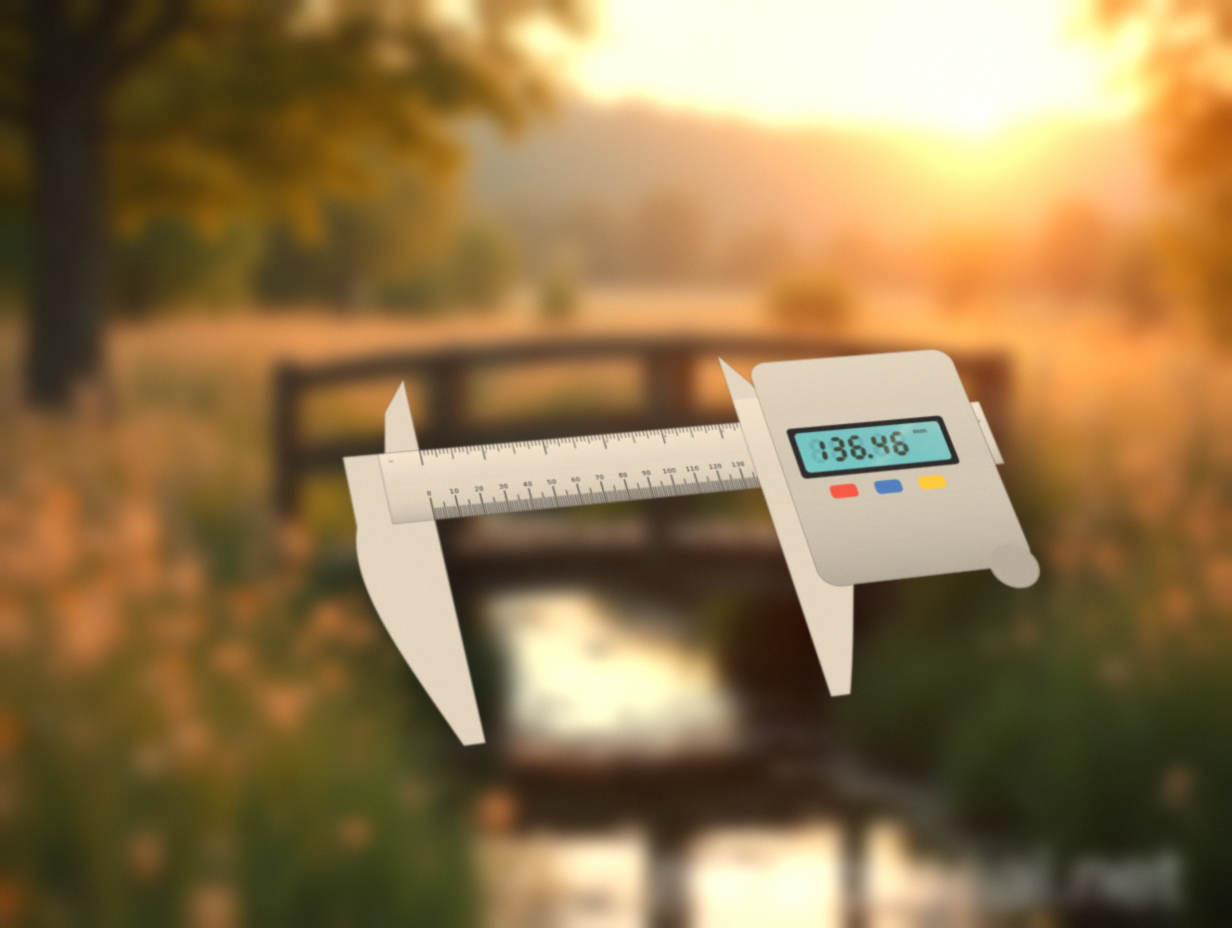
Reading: 136.46 mm
